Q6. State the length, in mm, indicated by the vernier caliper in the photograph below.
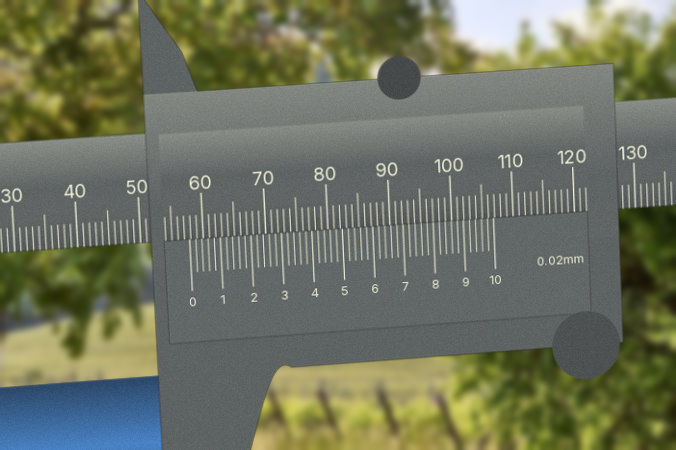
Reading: 57.8 mm
